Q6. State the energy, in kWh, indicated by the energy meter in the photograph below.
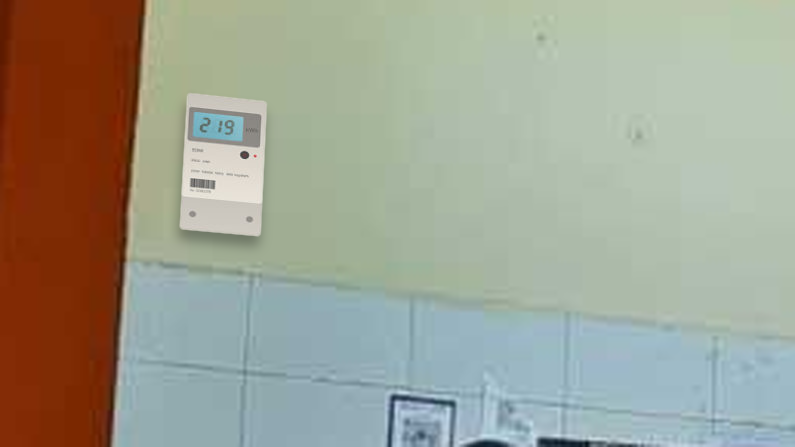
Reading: 219 kWh
